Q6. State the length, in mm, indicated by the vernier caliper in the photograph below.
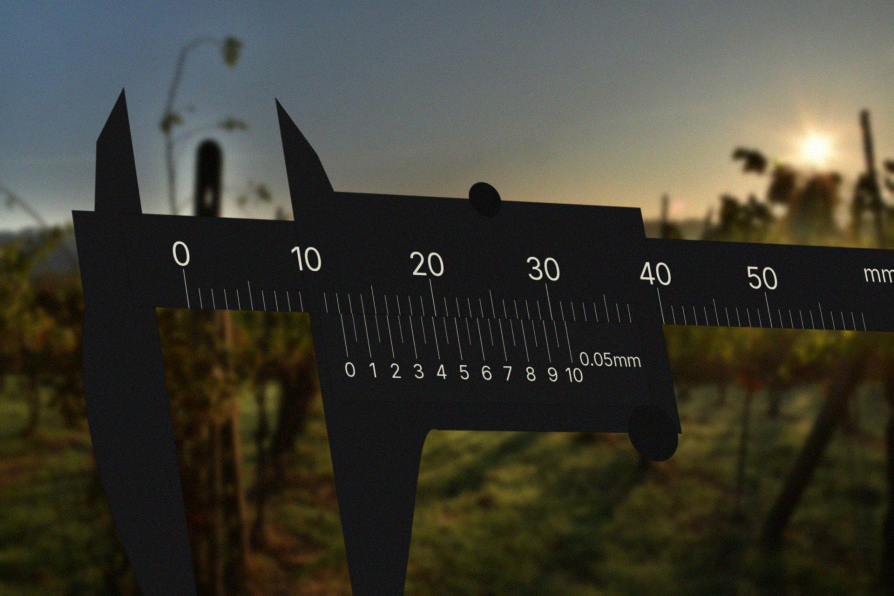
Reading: 12.1 mm
